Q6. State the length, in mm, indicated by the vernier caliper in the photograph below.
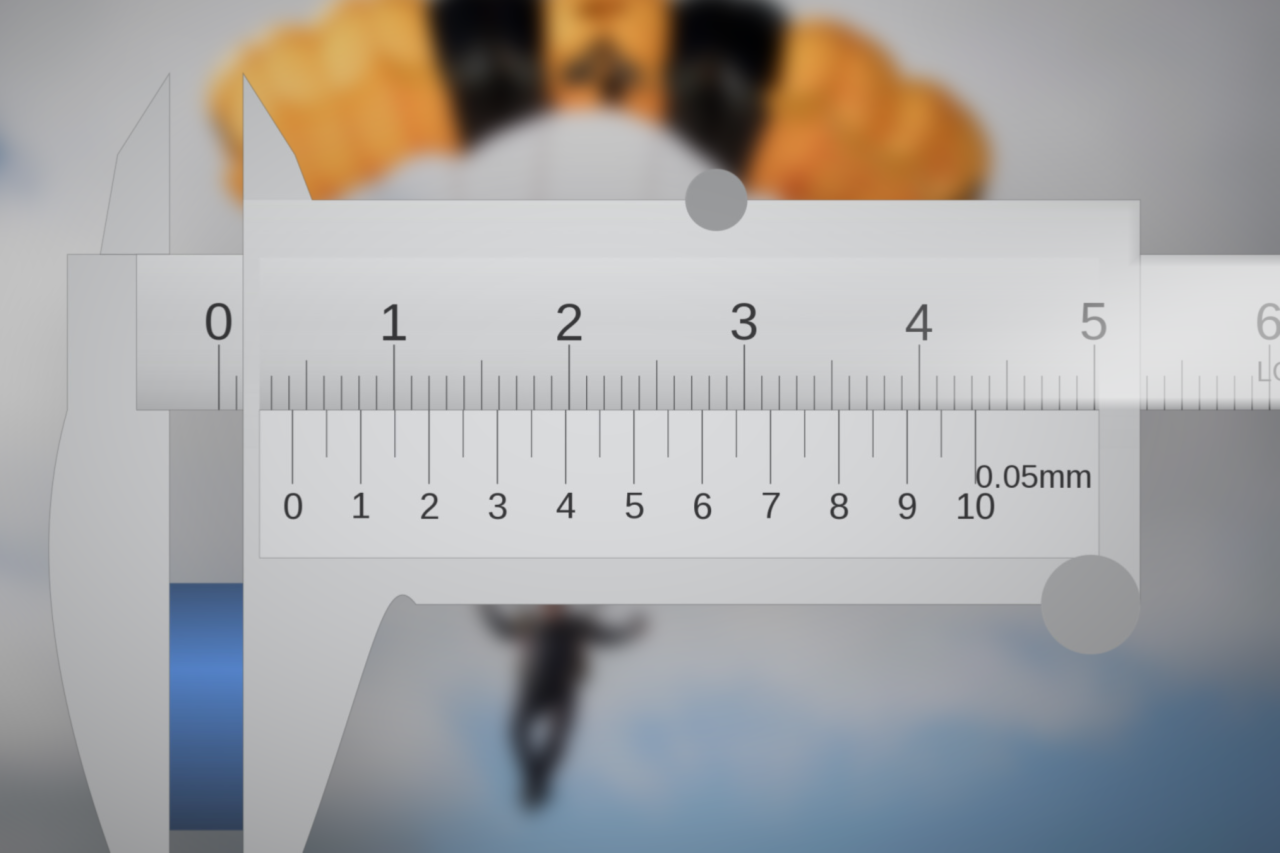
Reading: 4.2 mm
